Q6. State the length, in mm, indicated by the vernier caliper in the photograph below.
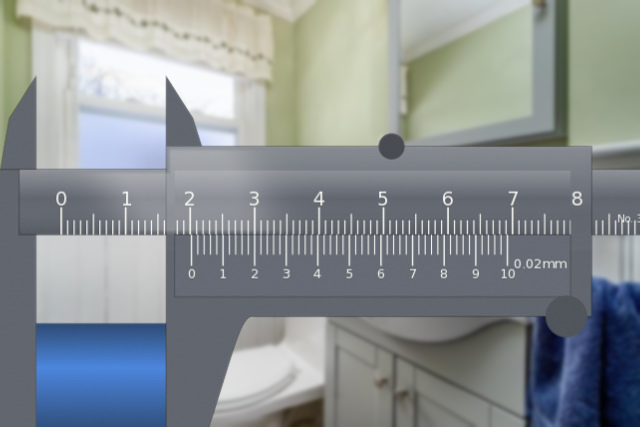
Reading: 20.2 mm
